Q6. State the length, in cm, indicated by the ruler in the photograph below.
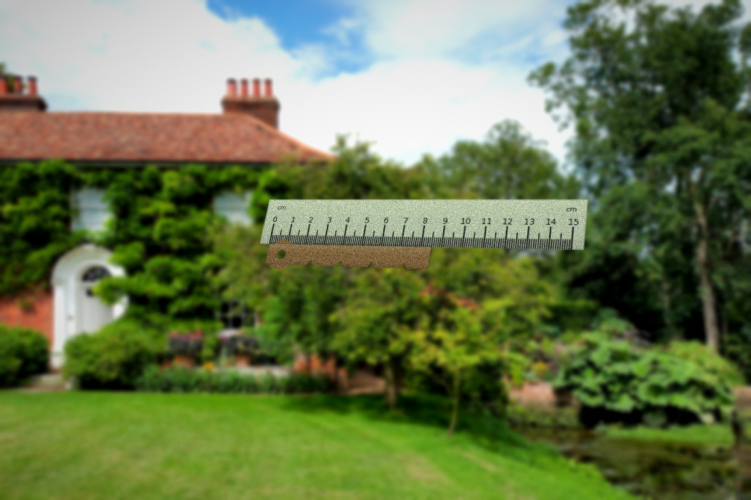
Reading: 8.5 cm
